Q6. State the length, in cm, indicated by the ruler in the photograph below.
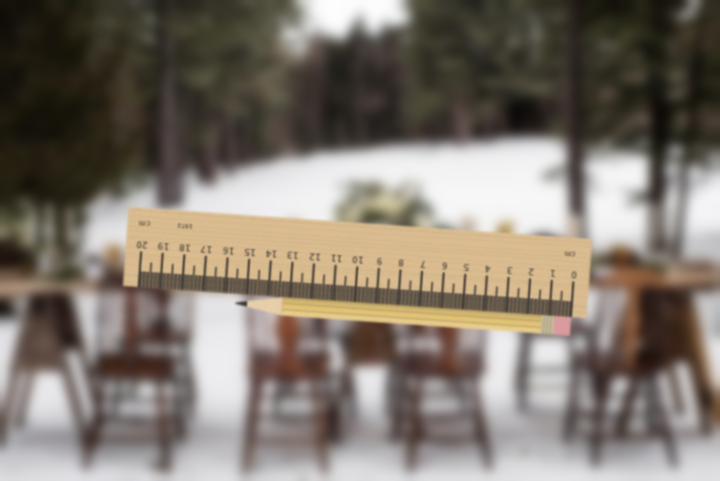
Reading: 15.5 cm
